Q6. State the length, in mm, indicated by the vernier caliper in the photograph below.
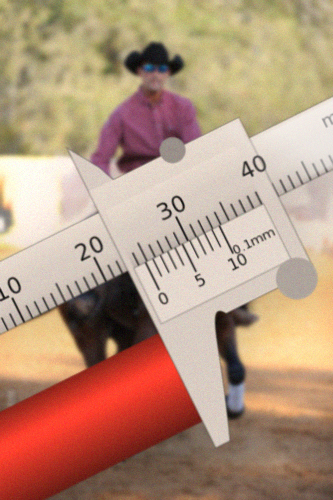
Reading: 24.8 mm
